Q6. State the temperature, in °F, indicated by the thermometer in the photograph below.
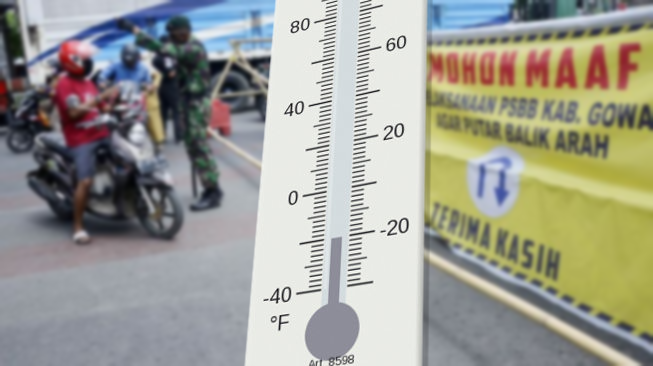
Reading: -20 °F
